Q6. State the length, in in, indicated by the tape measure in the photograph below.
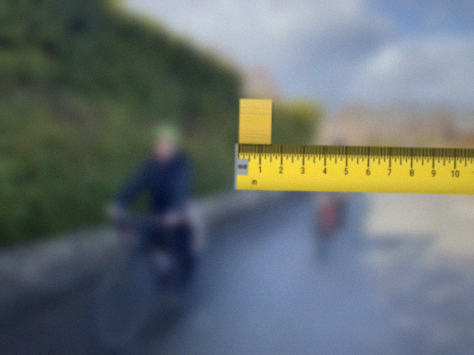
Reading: 1.5 in
